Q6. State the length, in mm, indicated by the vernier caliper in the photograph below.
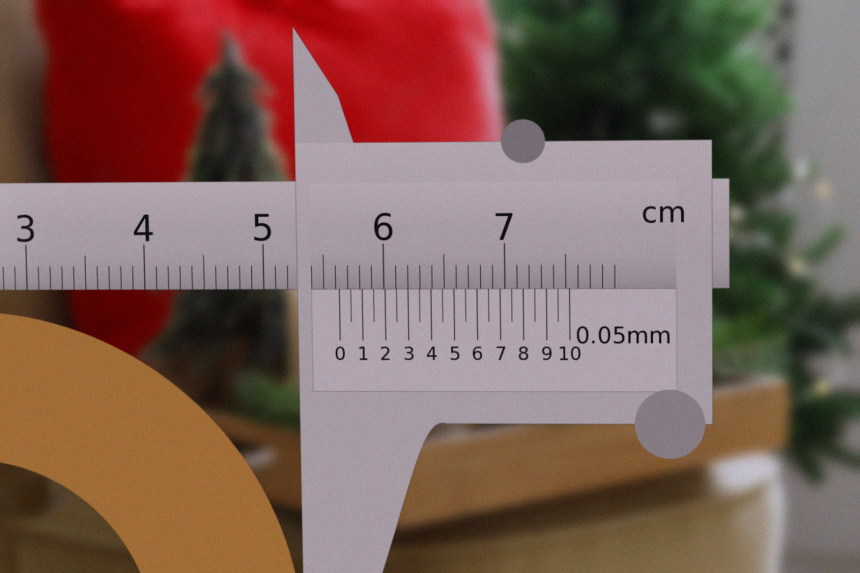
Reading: 56.3 mm
